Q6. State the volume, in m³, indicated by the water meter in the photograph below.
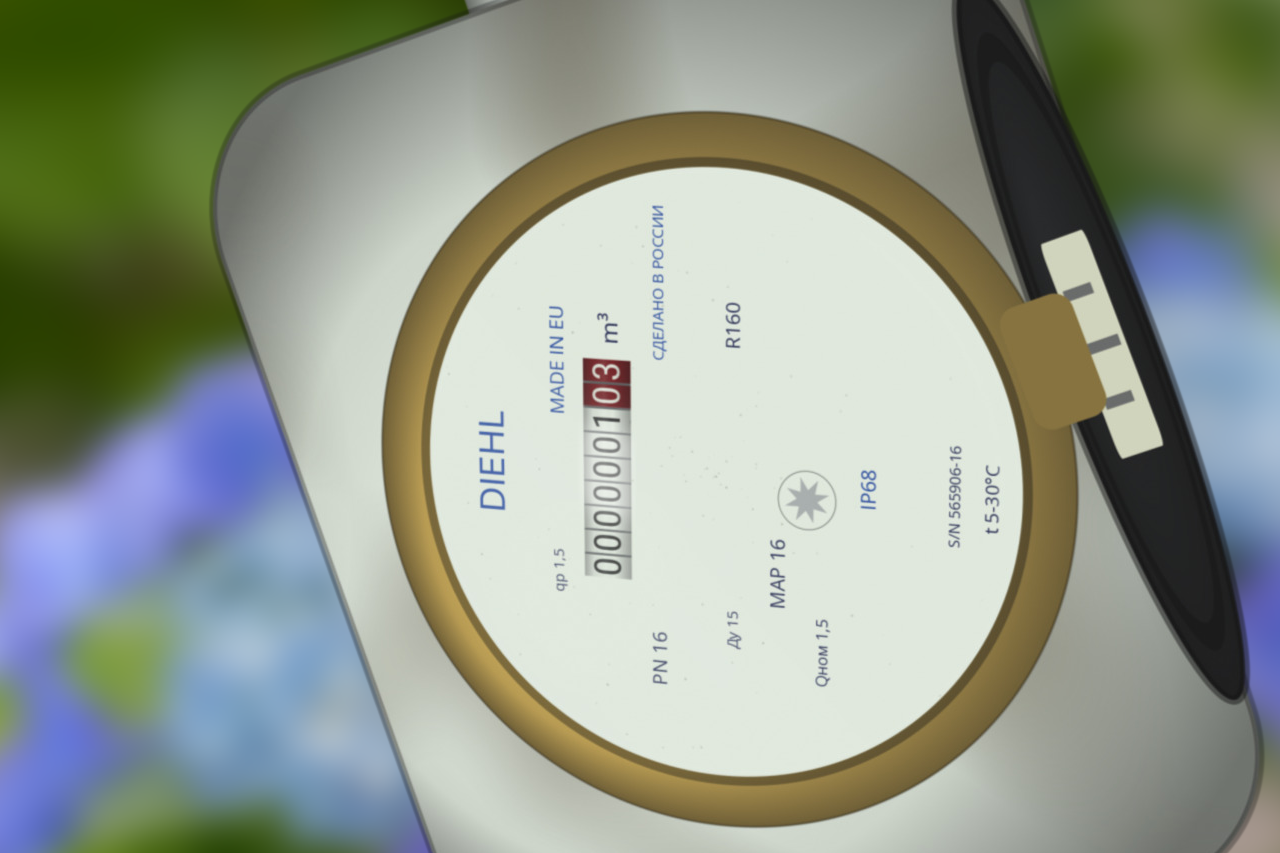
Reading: 1.03 m³
